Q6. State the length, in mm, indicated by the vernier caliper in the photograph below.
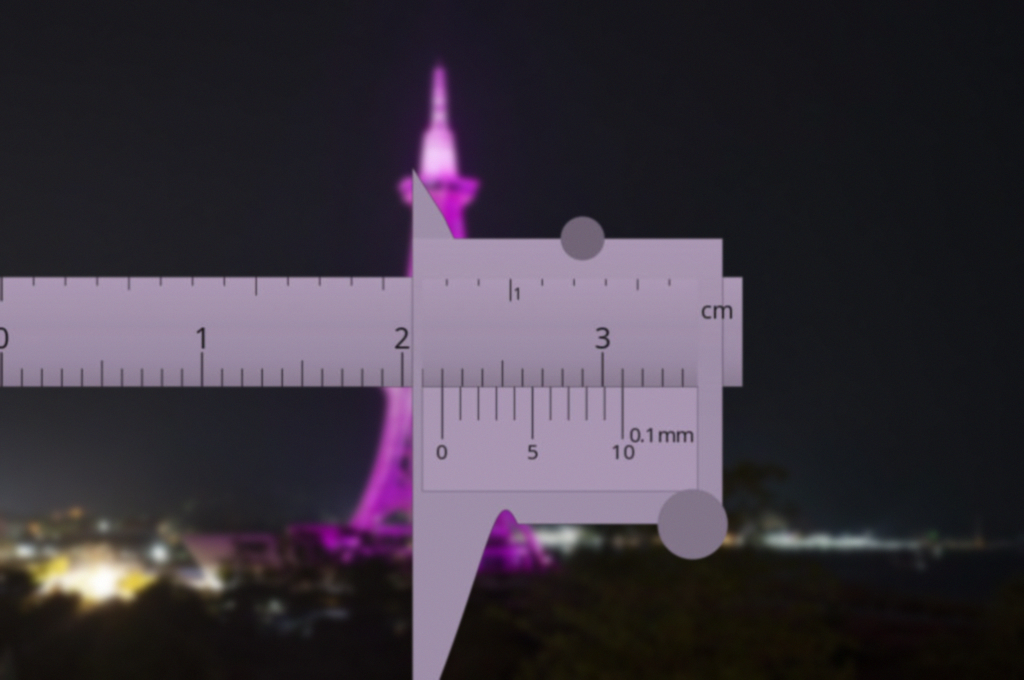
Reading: 22.0 mm
